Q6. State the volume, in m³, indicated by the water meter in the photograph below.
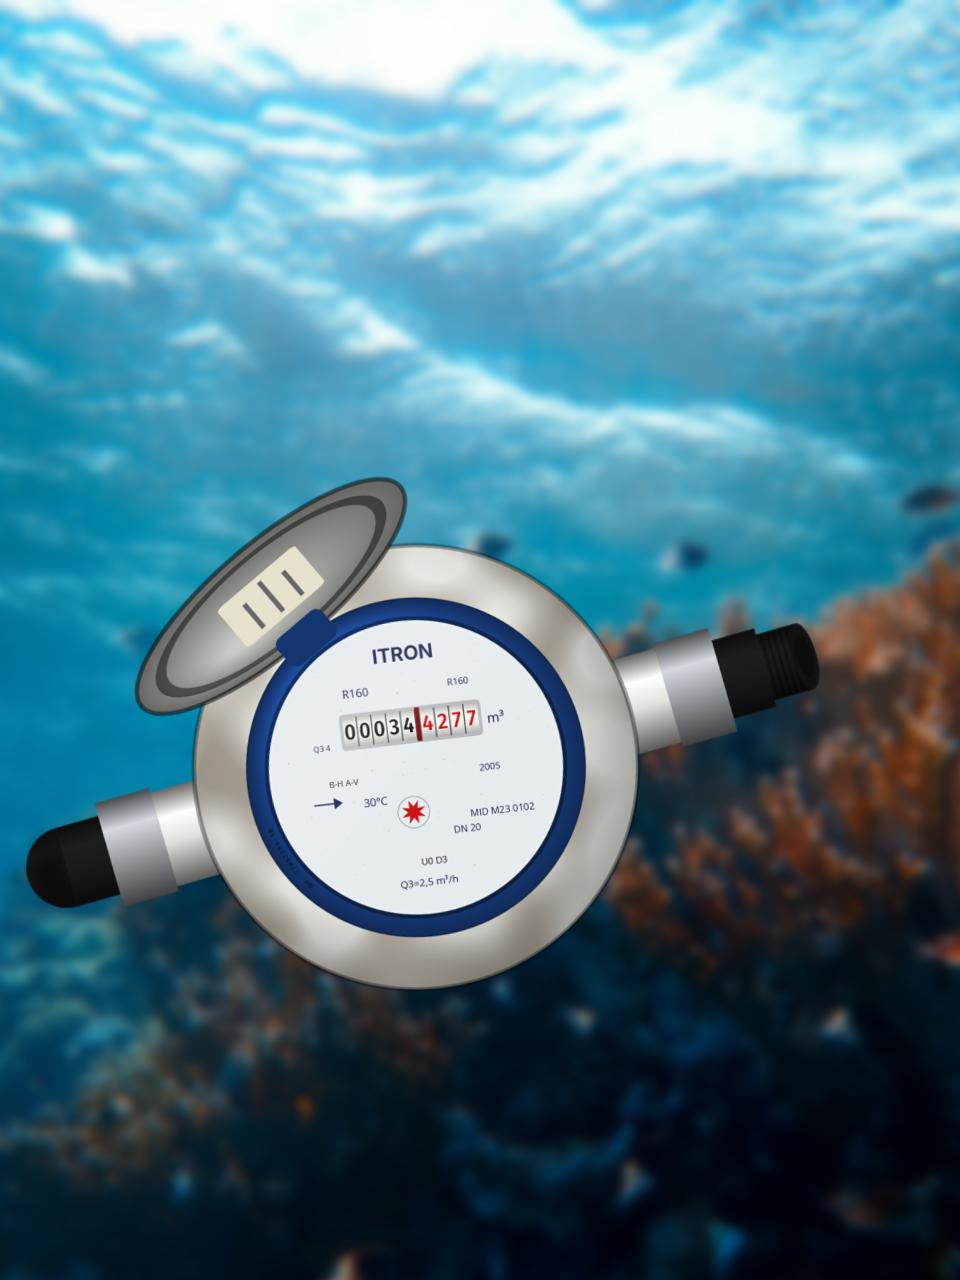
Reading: 34.4277 m³
